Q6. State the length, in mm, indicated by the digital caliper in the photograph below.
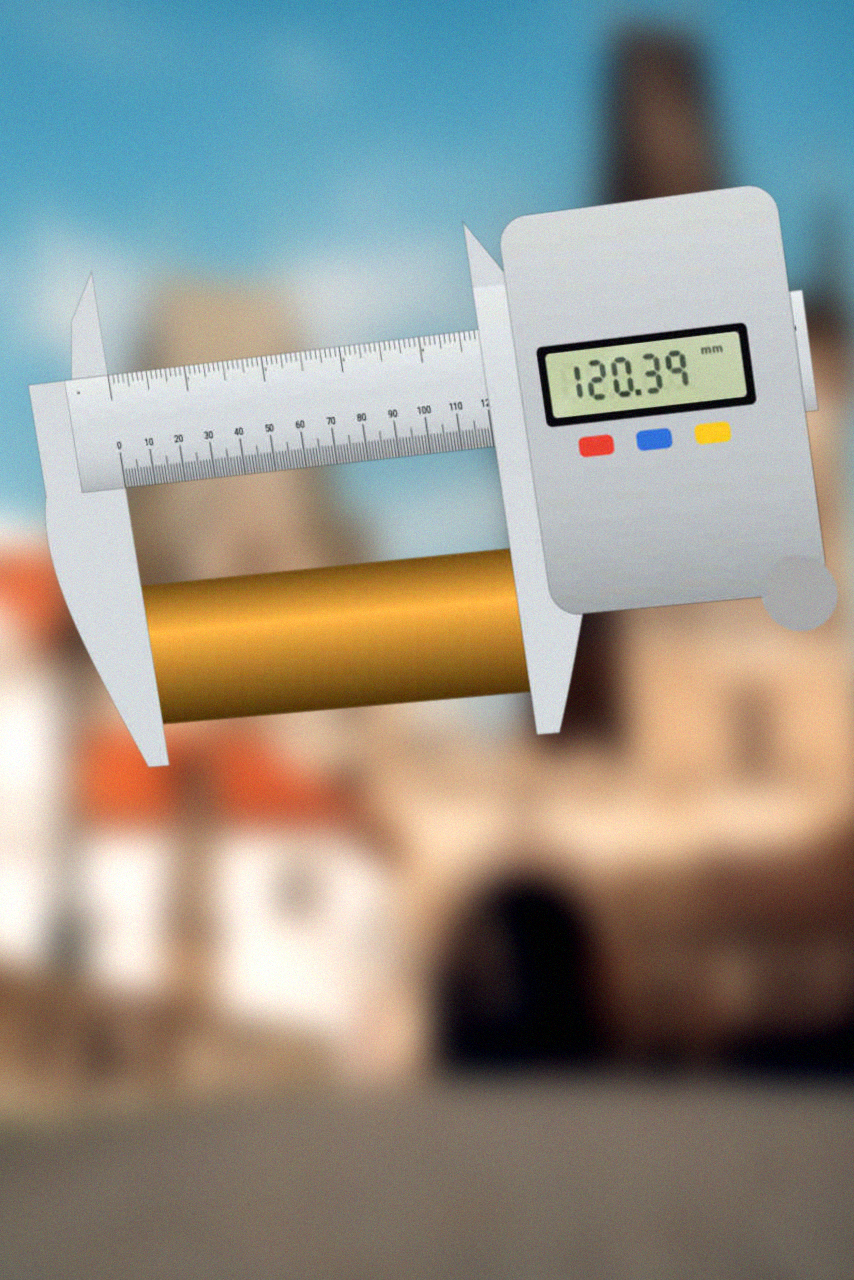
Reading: 120.39 mm
